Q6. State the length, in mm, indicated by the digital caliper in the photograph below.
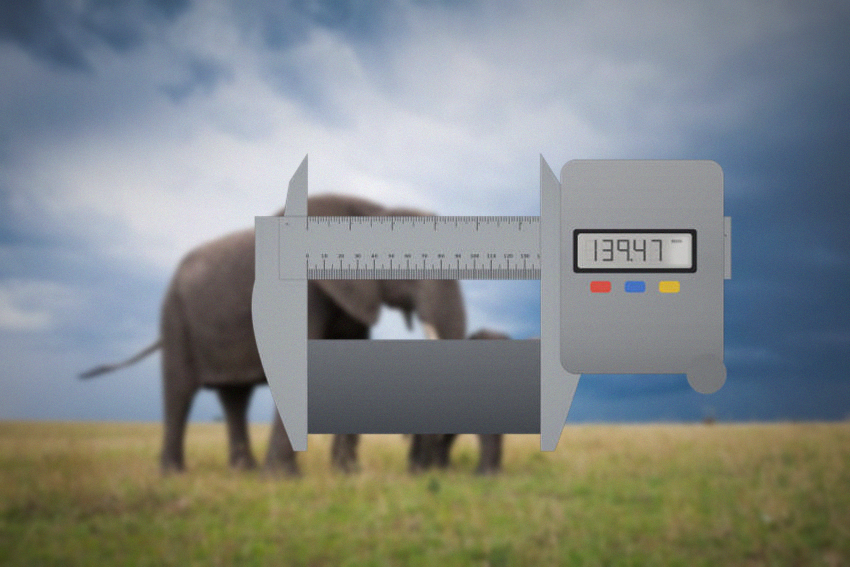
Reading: 139.47 mm
